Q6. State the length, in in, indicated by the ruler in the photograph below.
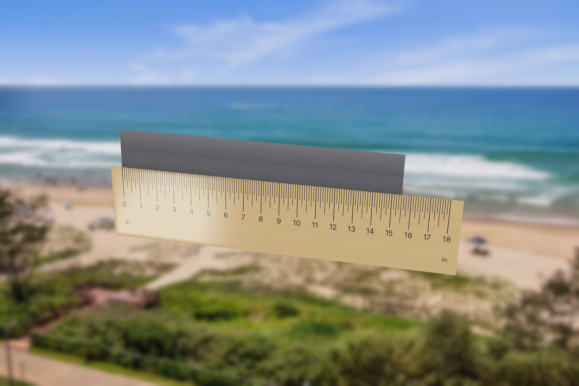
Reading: 15.5 in
